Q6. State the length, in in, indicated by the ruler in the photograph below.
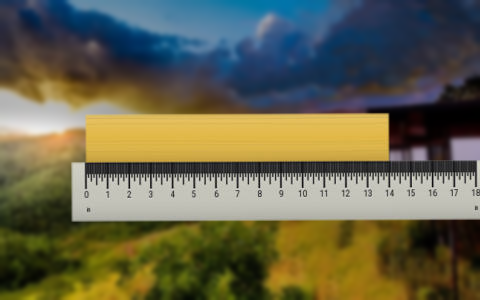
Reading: 14 in
